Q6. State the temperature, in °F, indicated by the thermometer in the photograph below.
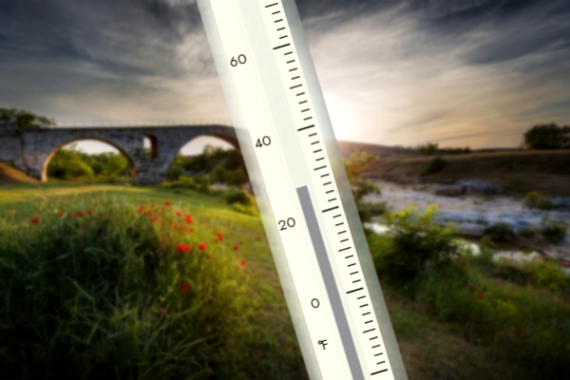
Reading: 27 °F
